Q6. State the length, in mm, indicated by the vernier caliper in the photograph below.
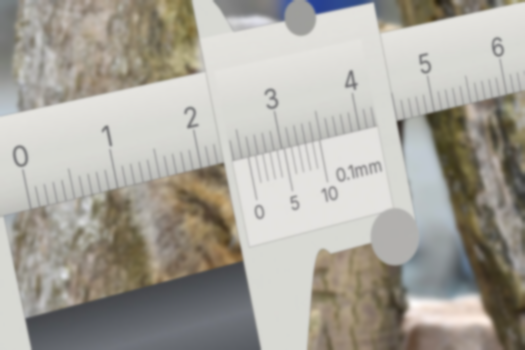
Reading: 25.8 mm
